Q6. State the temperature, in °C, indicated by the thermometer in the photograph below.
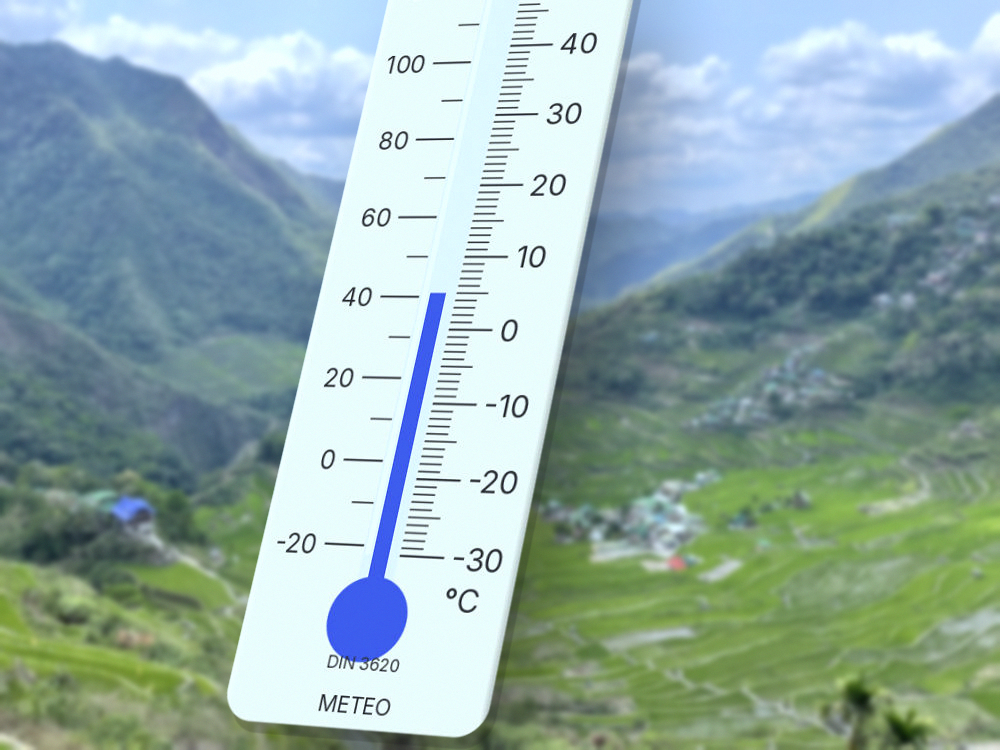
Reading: 5 °C
